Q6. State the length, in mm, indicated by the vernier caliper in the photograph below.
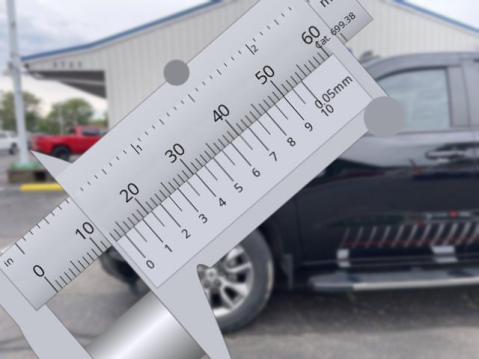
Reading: 14.8 mm
